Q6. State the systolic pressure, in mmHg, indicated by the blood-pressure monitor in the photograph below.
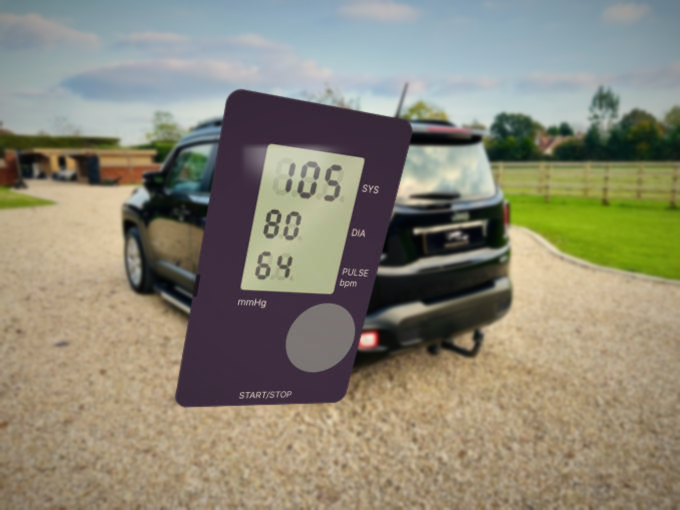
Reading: 105 mmHg
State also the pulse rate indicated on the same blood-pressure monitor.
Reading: 64 bpm
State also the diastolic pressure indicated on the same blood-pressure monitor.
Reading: 80 mmHg
